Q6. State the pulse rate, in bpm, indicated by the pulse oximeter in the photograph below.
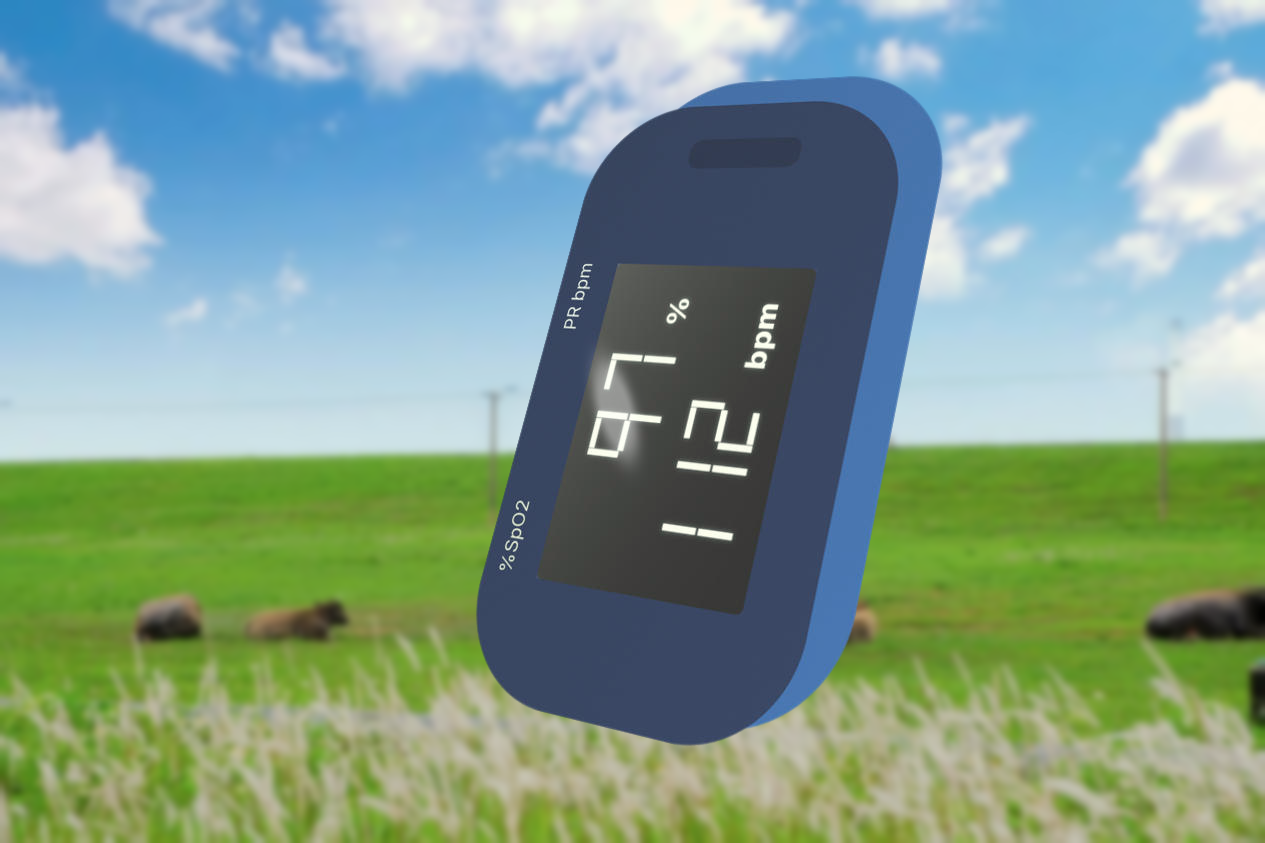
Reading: 112 bpm
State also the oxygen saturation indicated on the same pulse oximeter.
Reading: 97 %
